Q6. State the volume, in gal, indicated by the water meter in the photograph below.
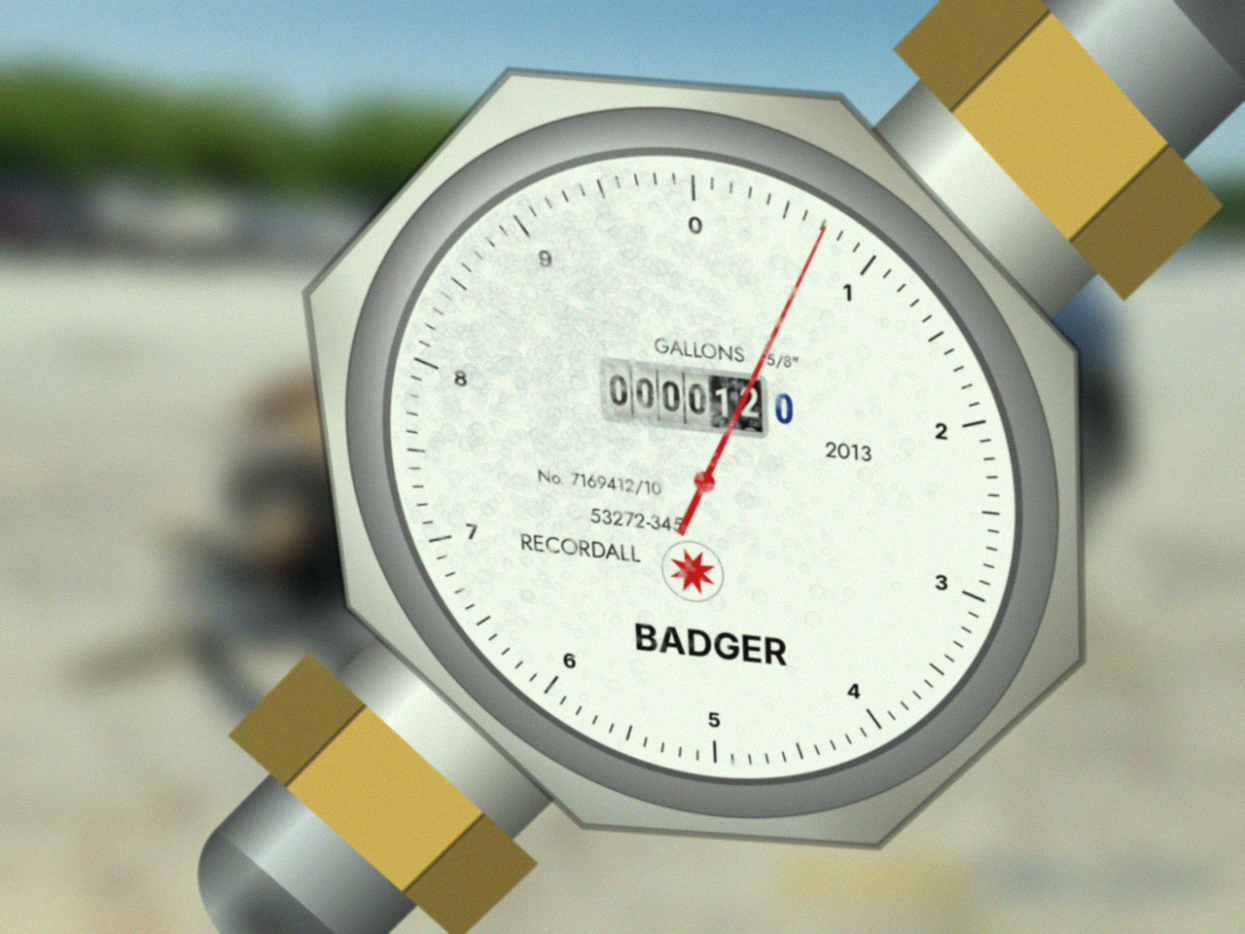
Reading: 120.7 gal
